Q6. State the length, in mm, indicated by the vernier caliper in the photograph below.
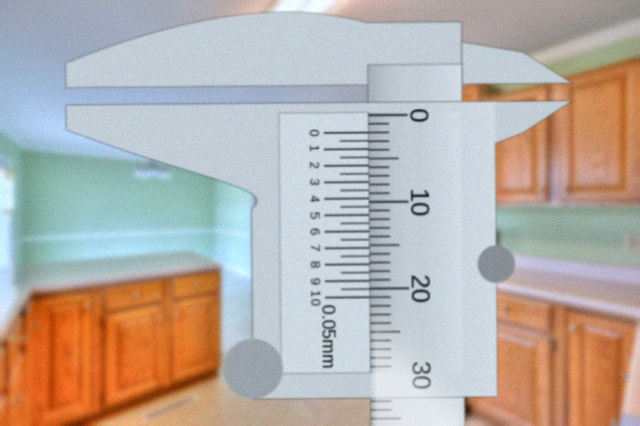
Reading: 2.0 mm
